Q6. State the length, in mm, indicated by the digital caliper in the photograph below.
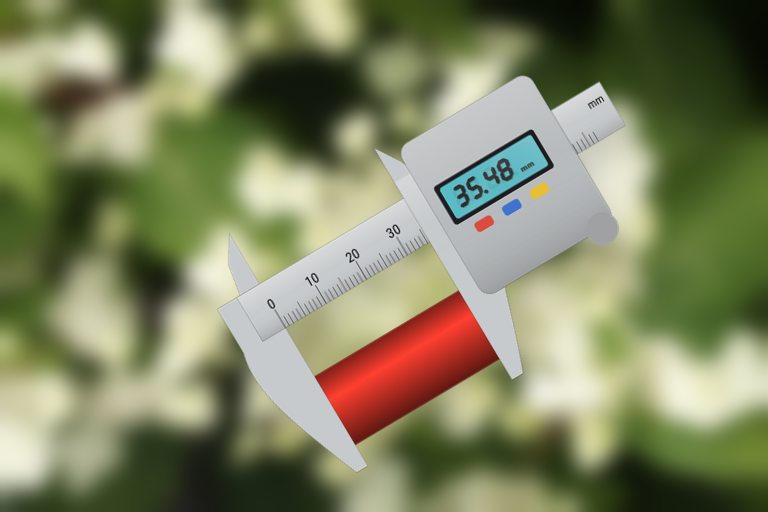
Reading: 35.48 mm
